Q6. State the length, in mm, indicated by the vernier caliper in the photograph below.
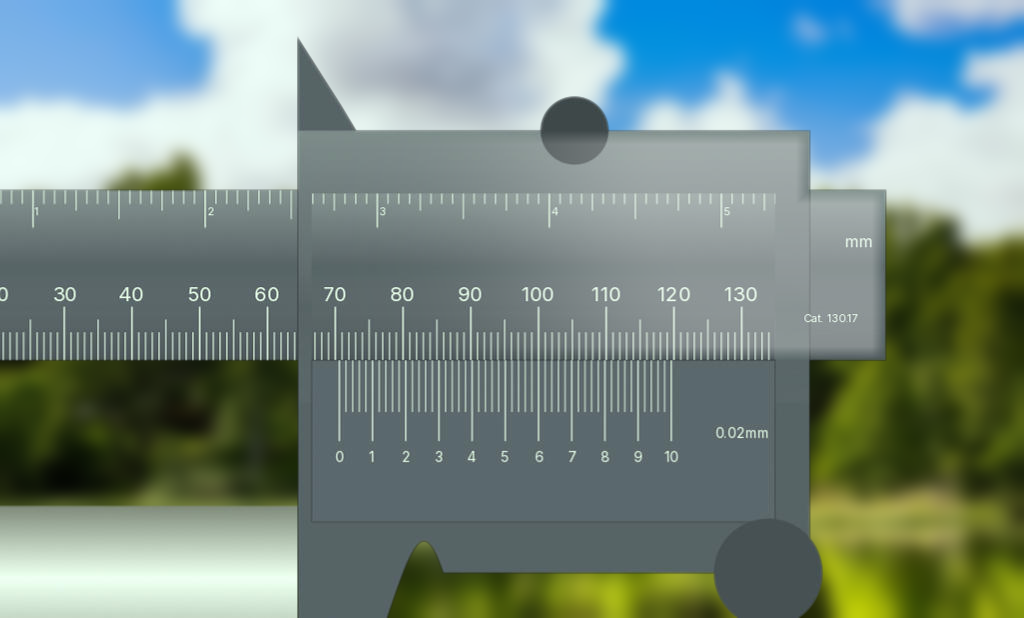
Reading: 70.6 mm
